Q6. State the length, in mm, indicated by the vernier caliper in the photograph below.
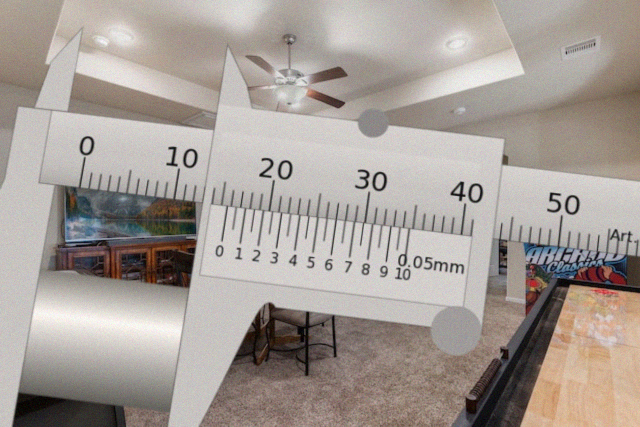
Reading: 15.6 mm
